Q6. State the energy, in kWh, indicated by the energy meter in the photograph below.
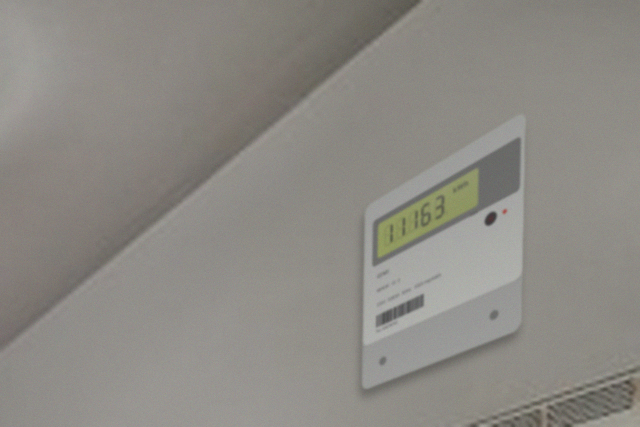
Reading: 11163 kWh
